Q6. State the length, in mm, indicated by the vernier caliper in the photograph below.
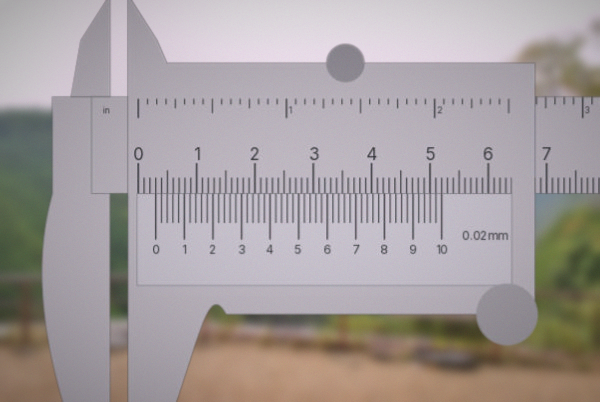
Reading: 3.0 mm
